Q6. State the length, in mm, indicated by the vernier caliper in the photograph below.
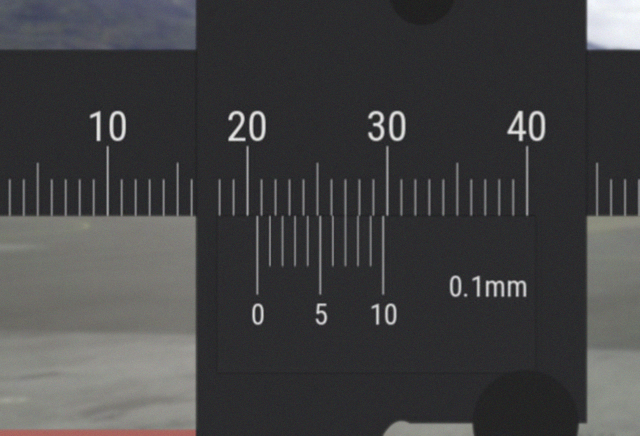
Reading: 20.7 mm
